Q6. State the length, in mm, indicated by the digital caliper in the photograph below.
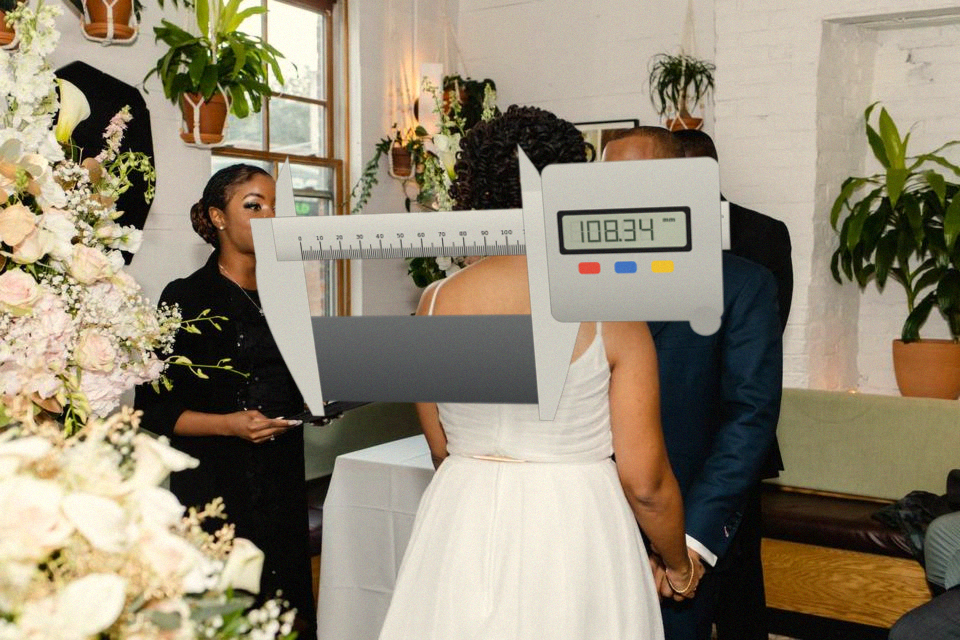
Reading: 108.34 mm
